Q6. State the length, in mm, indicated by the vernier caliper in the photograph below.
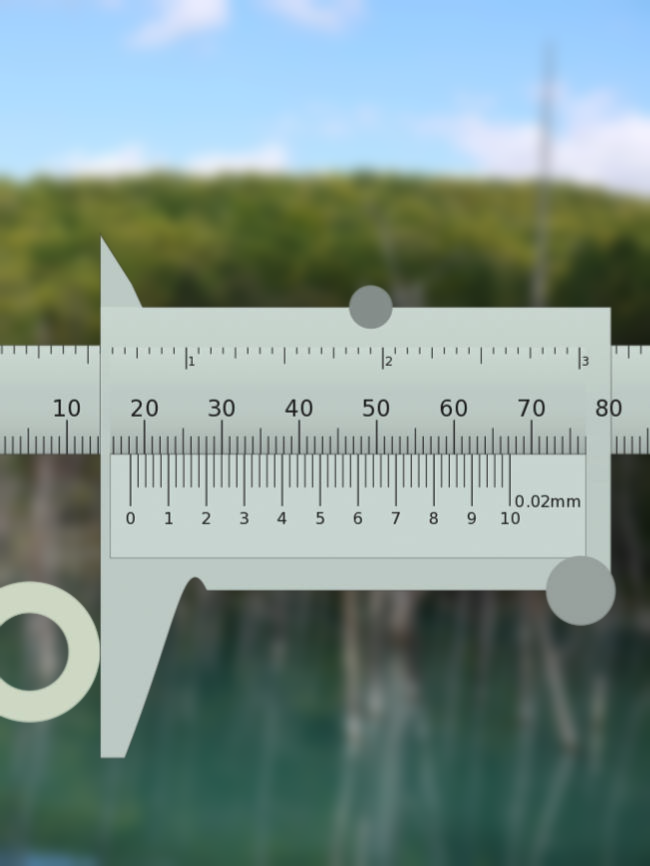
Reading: 18.2 mm
